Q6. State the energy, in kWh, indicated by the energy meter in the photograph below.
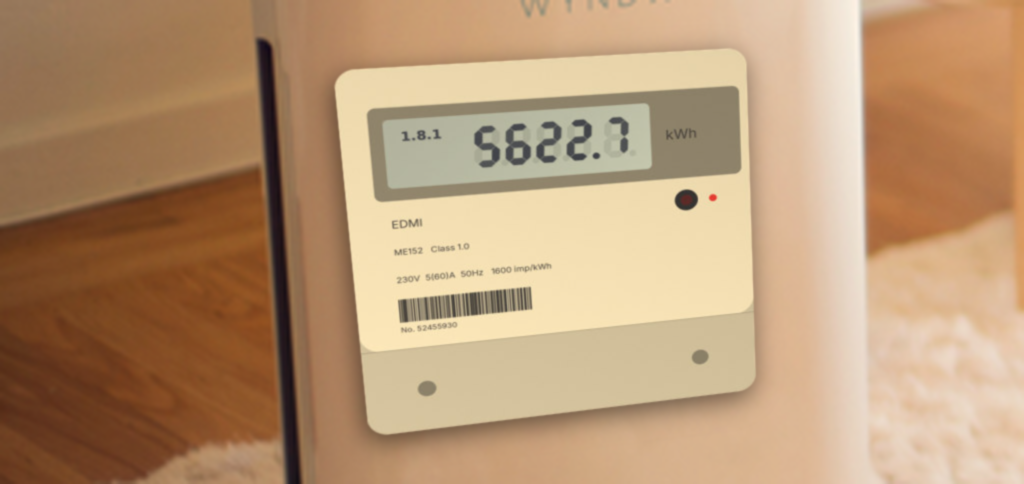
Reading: 5622.7 kWh
